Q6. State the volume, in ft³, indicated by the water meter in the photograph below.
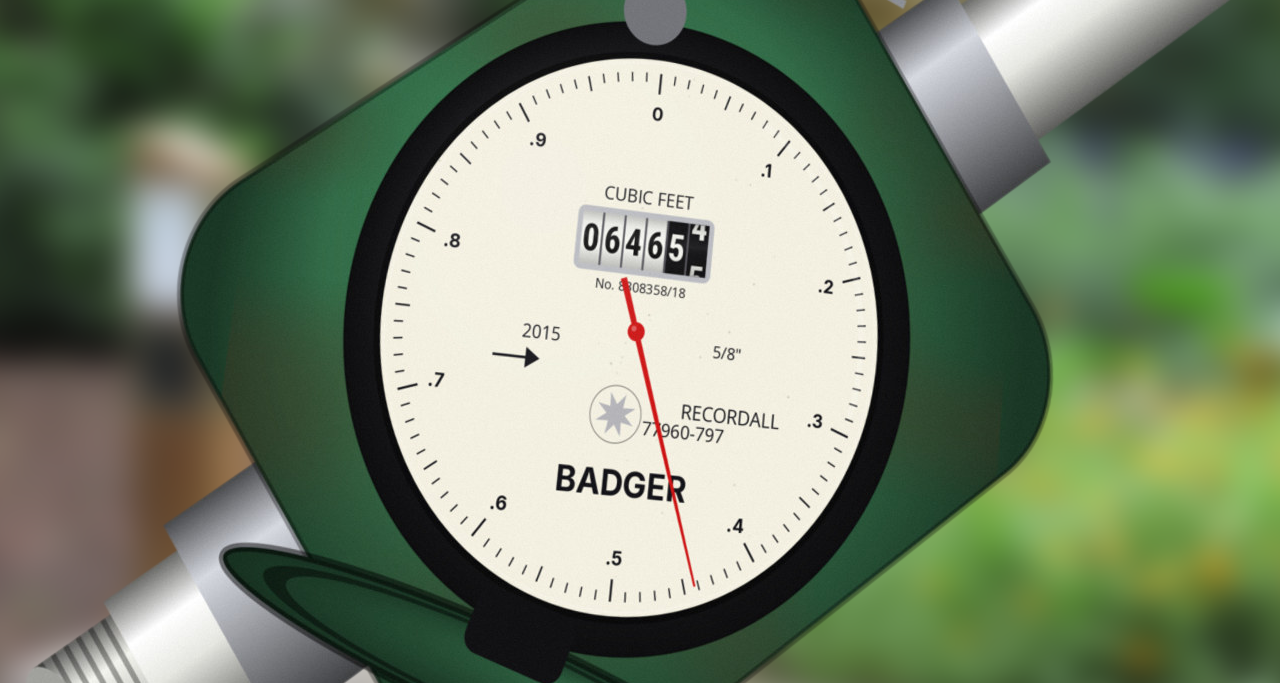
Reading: 64654.44 ft³
